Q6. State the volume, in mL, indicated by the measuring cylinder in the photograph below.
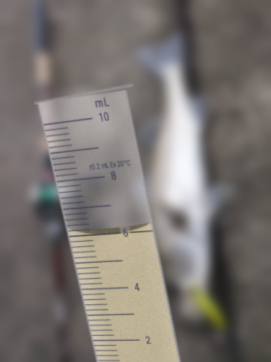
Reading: 6 mL
